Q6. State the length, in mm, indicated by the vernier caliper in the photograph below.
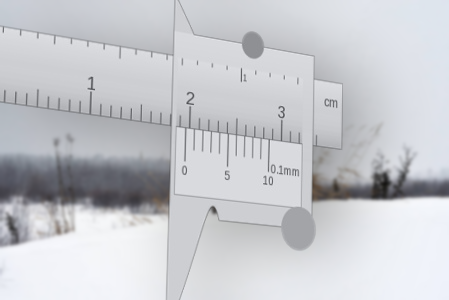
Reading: 19.6 mm
